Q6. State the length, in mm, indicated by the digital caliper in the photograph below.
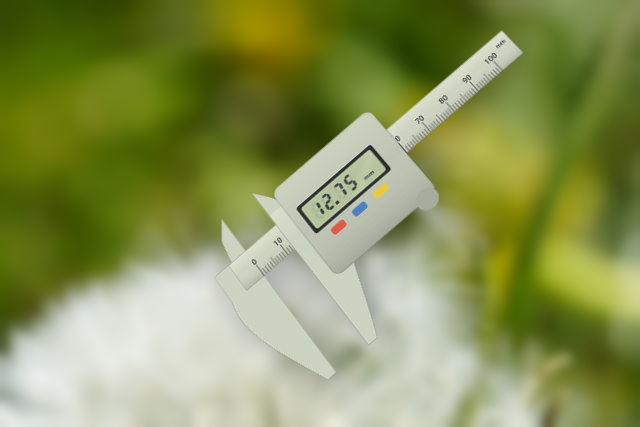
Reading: 12.75 mm
